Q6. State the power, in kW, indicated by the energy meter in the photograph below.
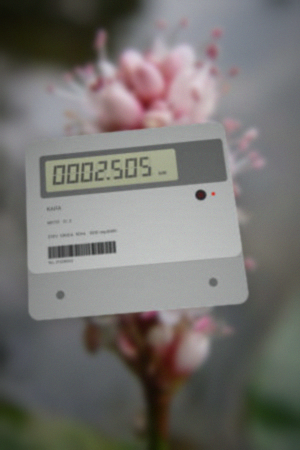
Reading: 2.505 kW
